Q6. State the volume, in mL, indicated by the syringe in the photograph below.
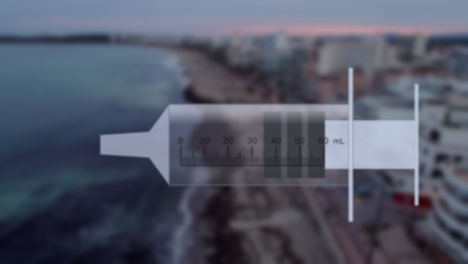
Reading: 35 mL
